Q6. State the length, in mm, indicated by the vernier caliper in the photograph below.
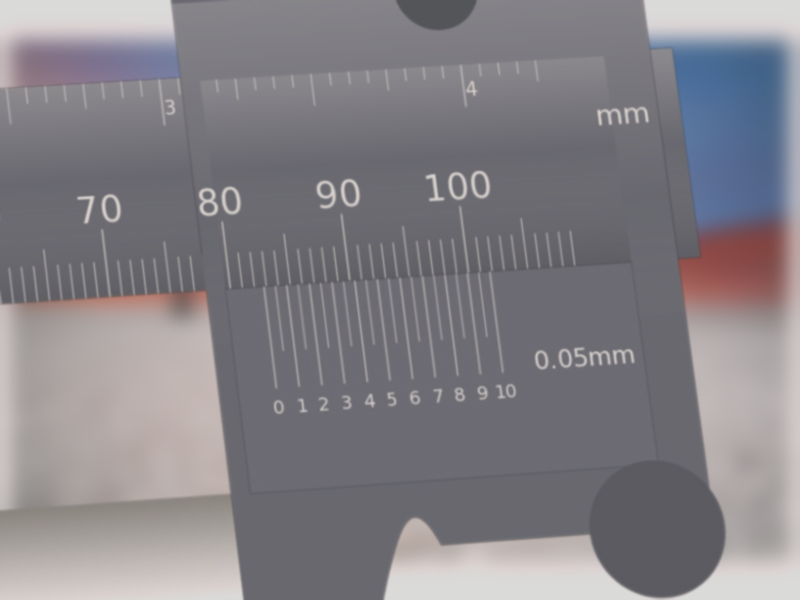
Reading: 82.8 mm
